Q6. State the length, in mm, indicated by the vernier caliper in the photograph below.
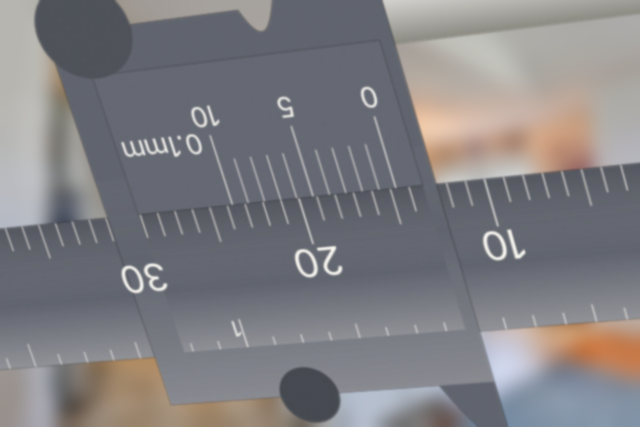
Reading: 14.7 mm
